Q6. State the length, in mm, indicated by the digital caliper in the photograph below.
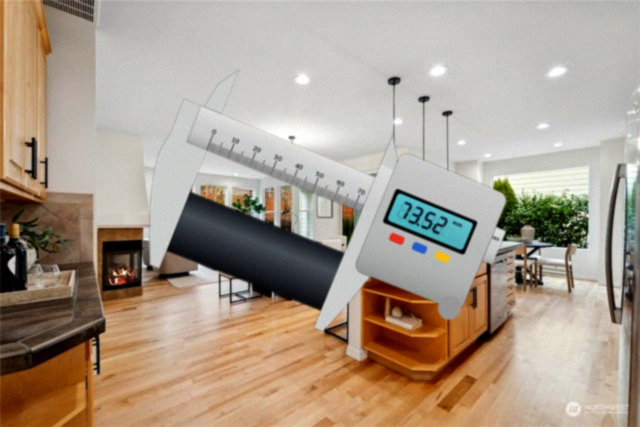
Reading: 73.52 mm
